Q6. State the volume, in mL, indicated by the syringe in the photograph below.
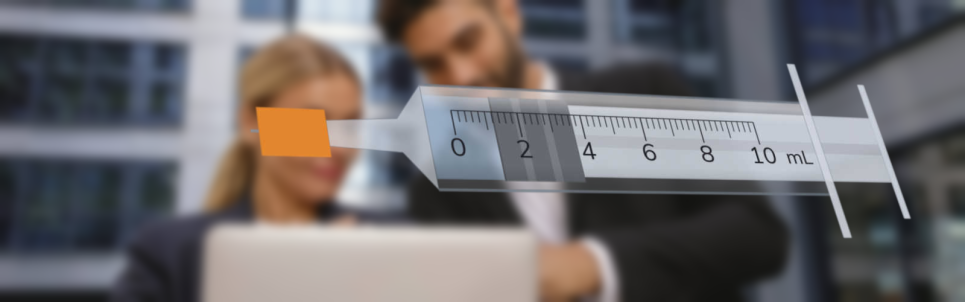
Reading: 1.2 mL
